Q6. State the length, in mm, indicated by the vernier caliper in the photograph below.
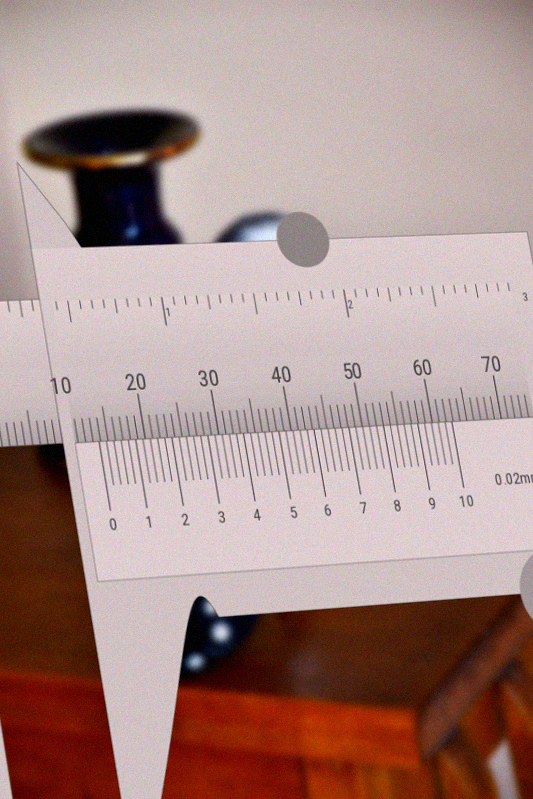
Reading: 13.8 mm
